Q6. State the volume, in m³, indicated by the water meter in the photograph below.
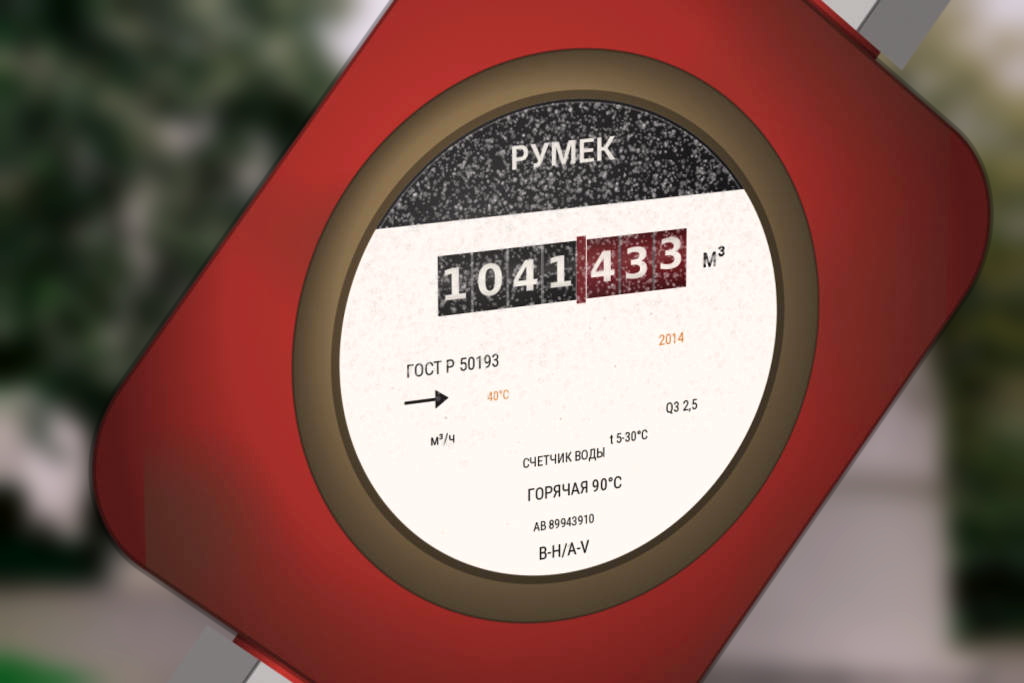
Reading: 1041.433 m³
